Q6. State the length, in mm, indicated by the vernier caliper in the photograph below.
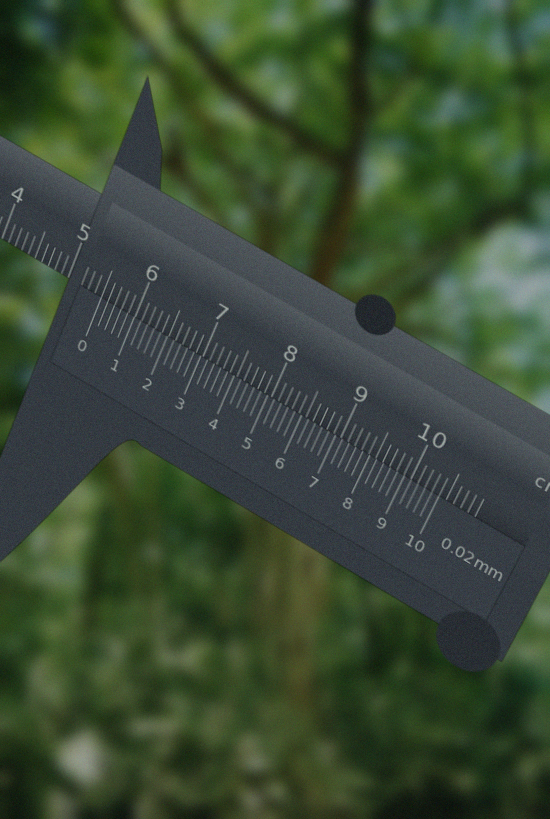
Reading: 55.0 mm
